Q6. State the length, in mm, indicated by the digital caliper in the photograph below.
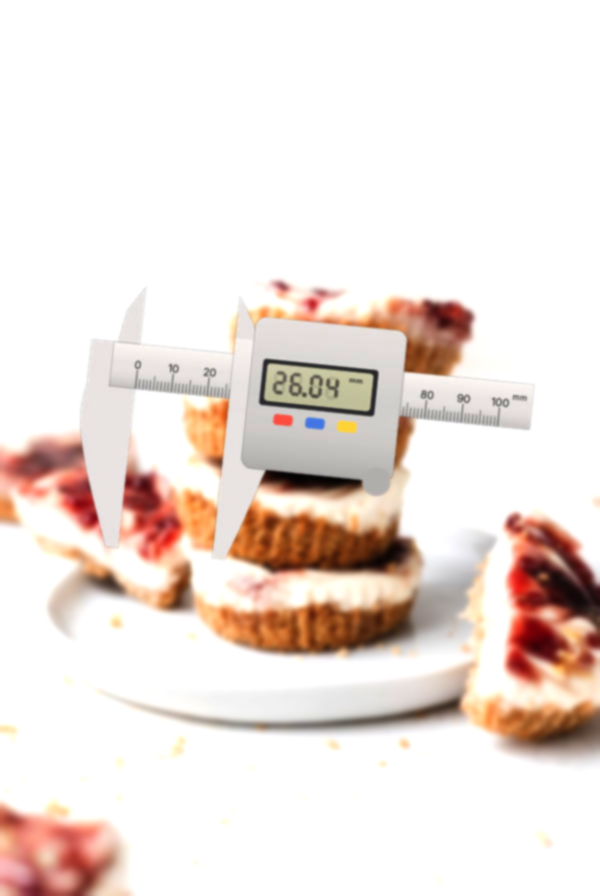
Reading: 26.04 mm
